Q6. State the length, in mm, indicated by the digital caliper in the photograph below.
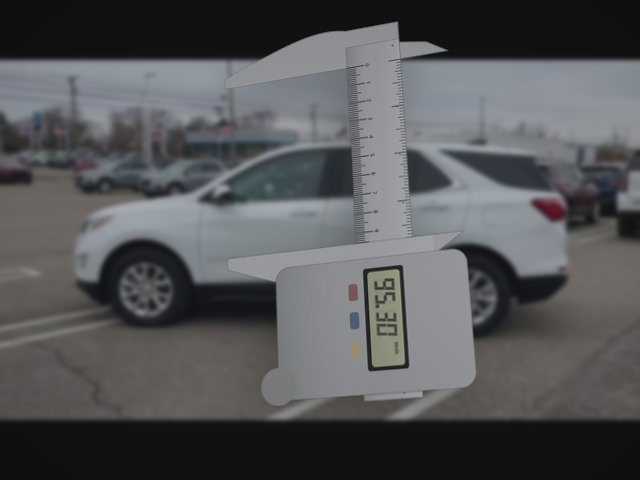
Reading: 95.30 mm
